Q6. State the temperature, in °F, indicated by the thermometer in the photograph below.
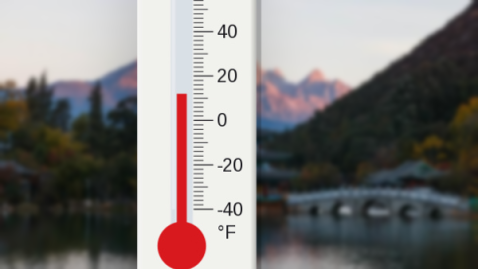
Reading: 12 °F
